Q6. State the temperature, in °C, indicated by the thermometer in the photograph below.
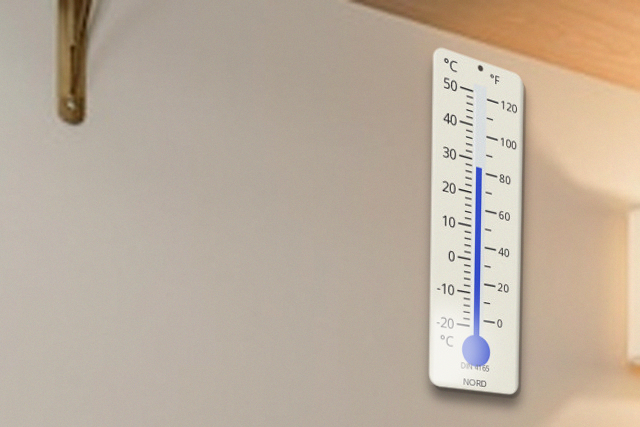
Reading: 28 °C
